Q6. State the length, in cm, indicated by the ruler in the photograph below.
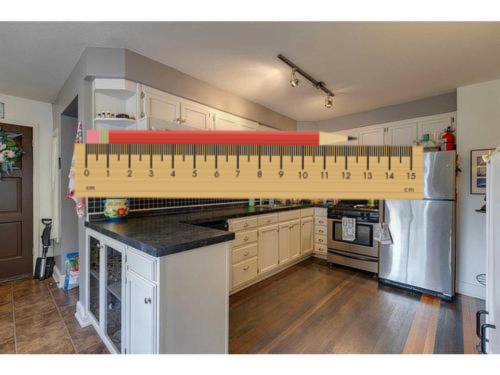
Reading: 12.5 cm
